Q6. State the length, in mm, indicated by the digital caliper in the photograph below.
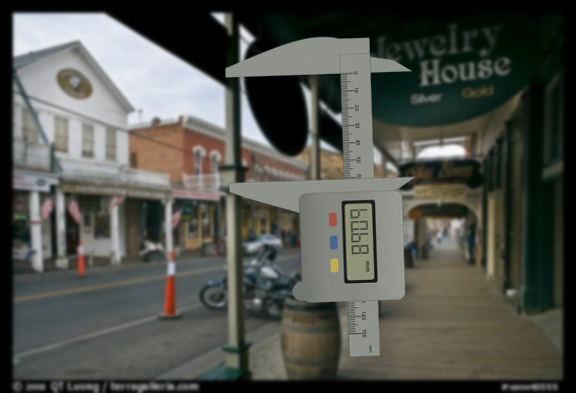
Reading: 60.68 mm
